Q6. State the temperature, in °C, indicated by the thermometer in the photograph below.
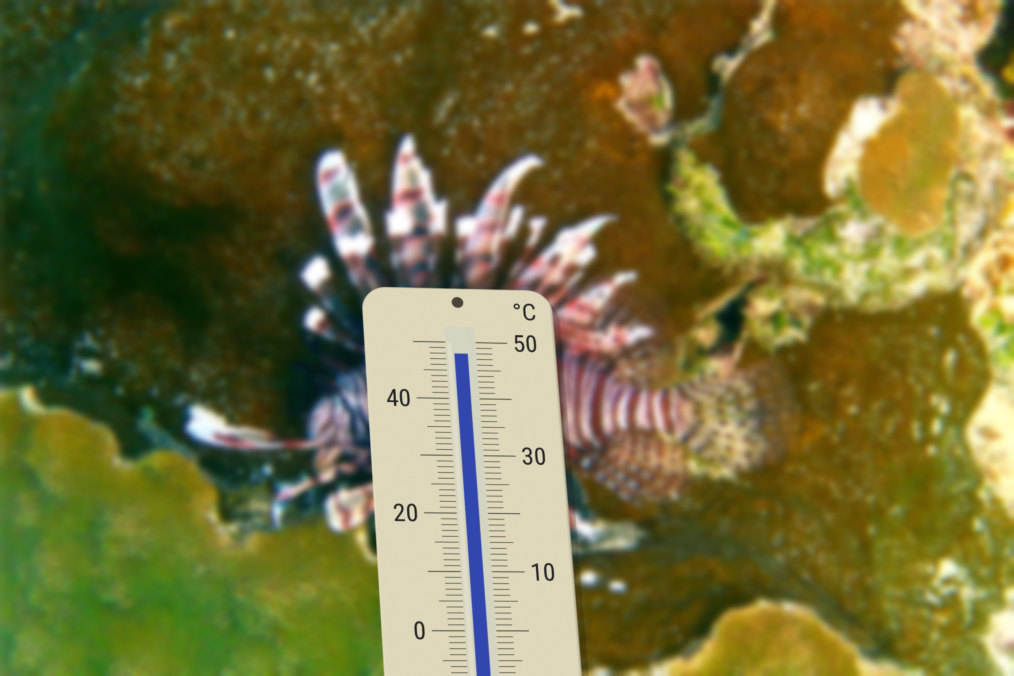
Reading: 48 °C
